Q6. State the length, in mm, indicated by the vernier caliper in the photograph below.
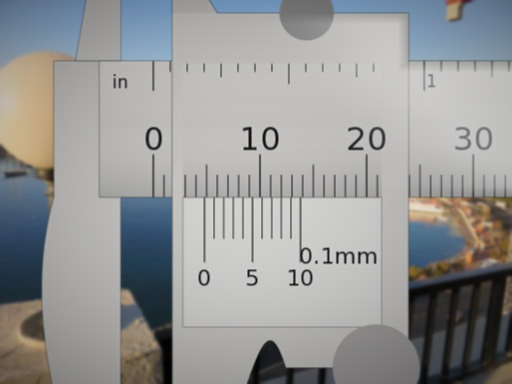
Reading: 4.8 mm
